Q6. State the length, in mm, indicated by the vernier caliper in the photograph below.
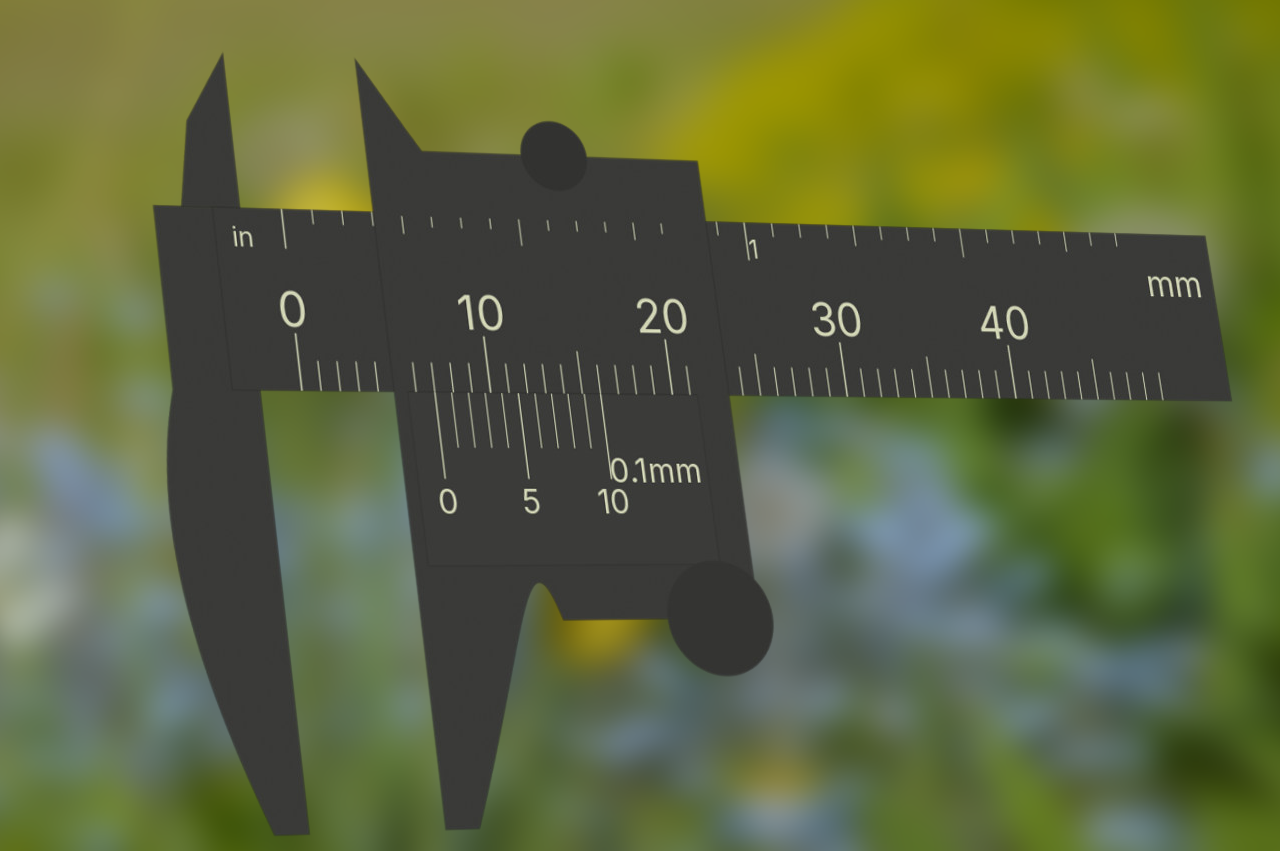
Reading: 7.0 mm
